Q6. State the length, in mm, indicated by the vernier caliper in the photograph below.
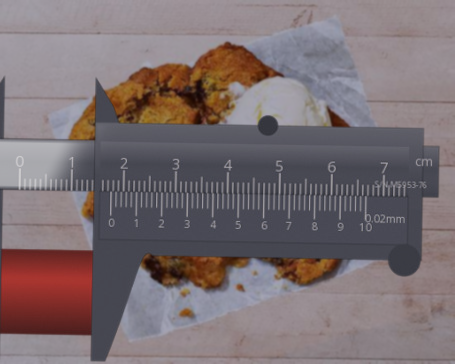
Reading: 17.6 mm
